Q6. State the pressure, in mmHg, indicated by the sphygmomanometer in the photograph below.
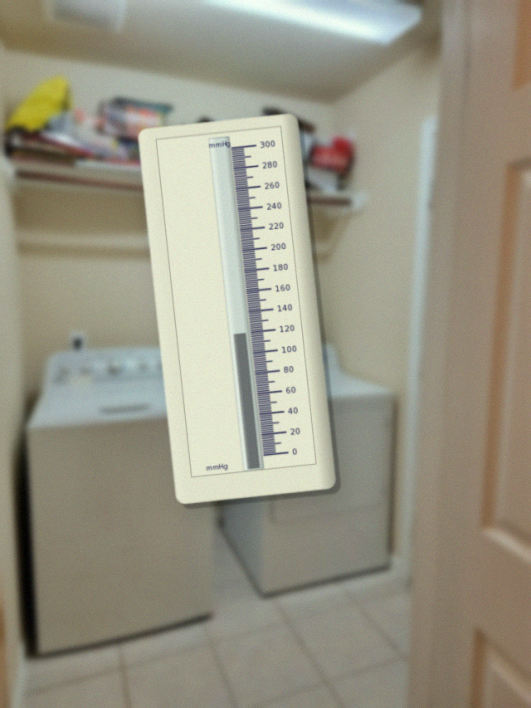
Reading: 120 mmHg
